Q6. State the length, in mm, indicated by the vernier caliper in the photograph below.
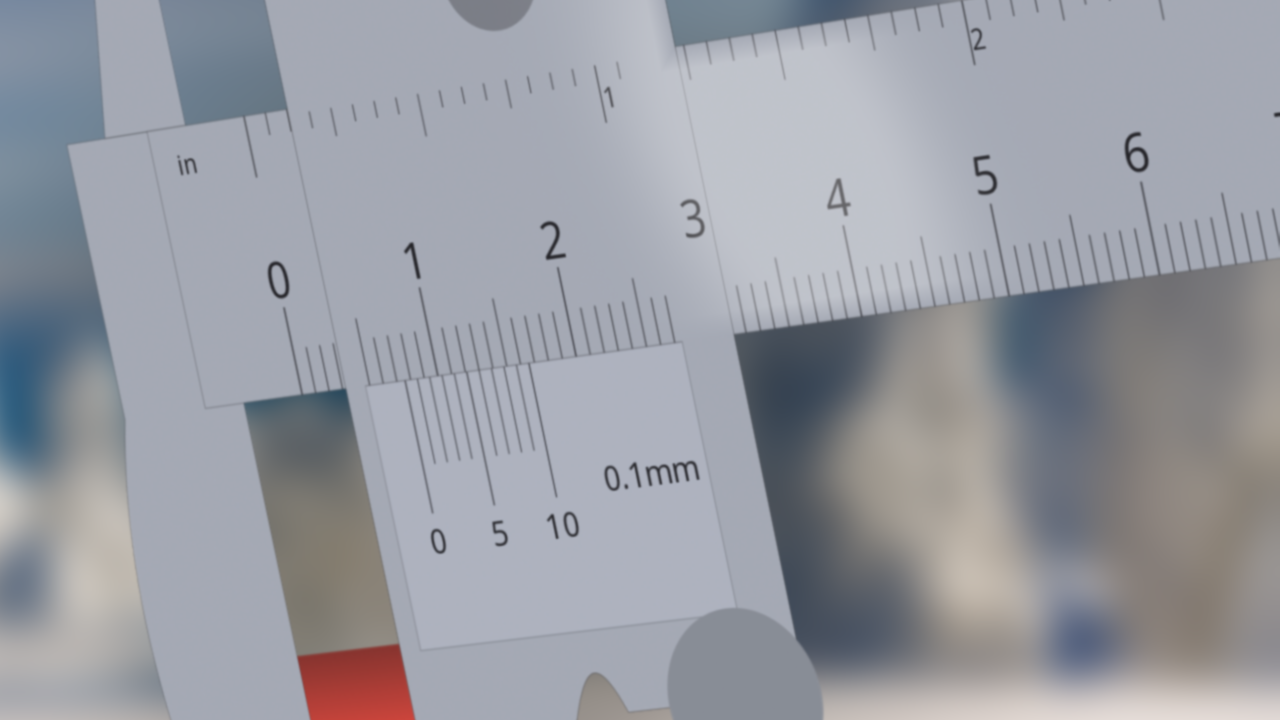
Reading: 7.6 mm
